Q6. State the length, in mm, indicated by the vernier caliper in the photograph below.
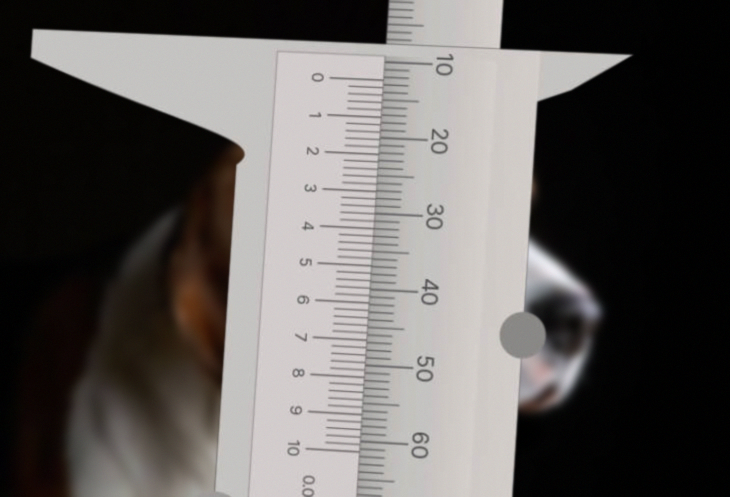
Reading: 12.4 mm
